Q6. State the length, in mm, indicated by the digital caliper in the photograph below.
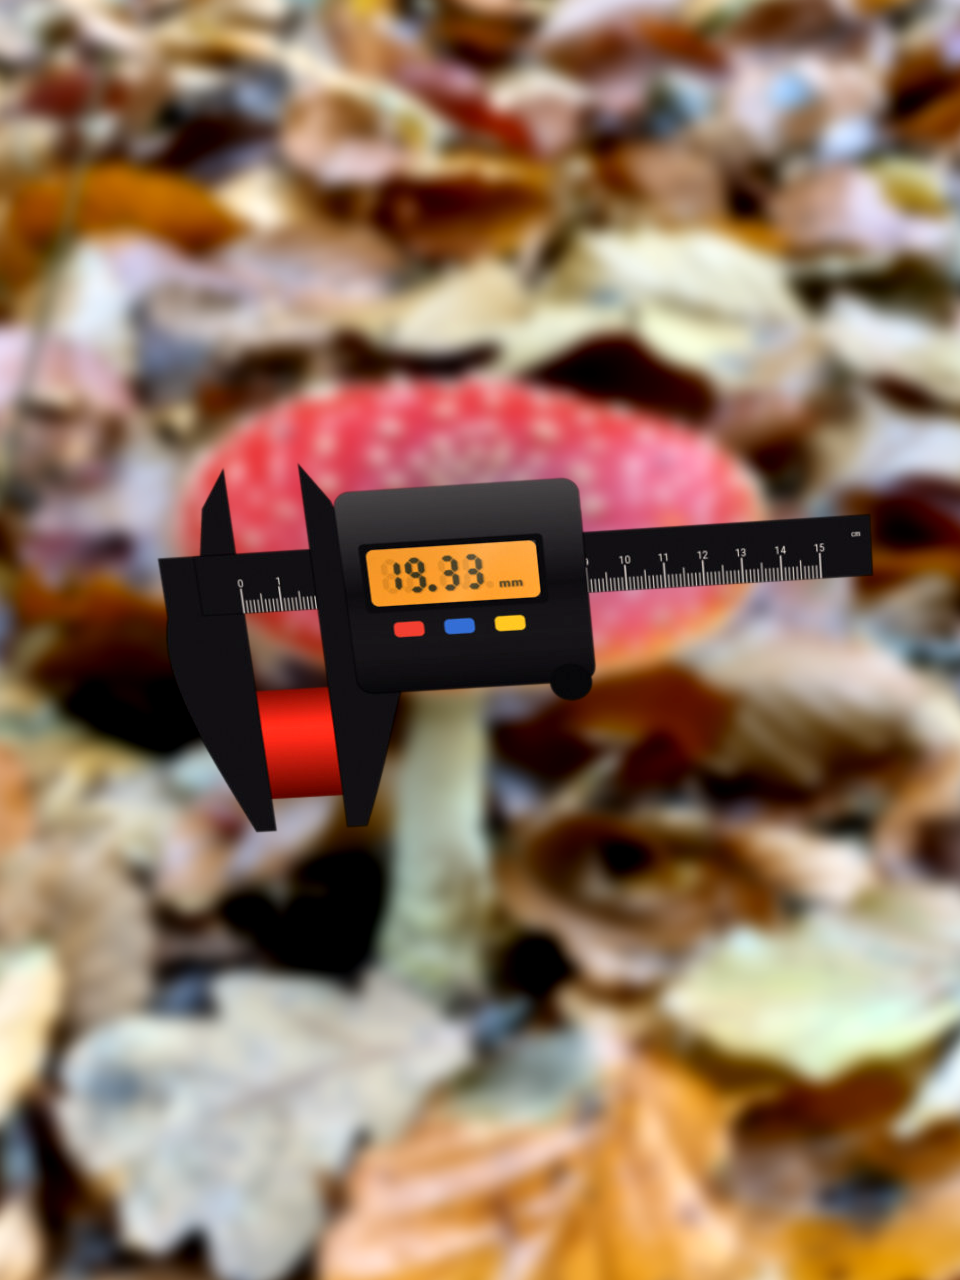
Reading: 19.33 mm
